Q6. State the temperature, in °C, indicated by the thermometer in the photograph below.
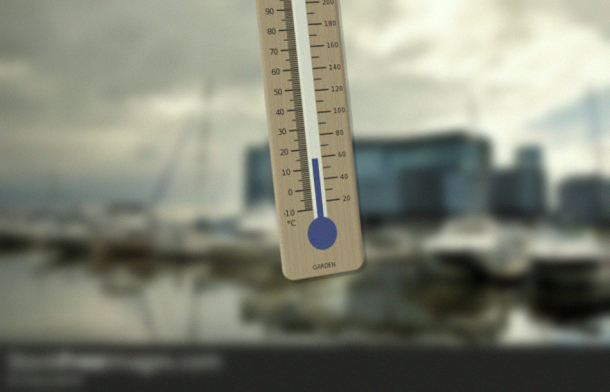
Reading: 15 °C
